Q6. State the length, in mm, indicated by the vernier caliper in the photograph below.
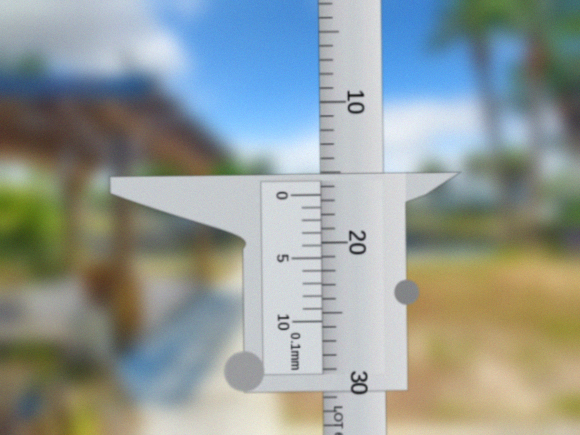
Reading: 16.6 mm
